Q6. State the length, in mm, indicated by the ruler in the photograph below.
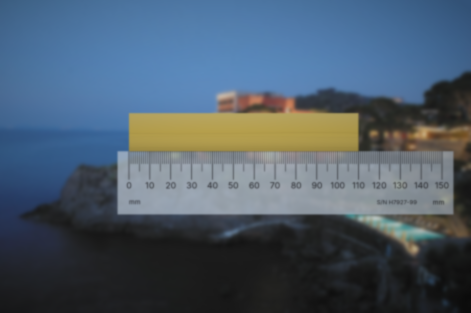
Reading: 110 mm
